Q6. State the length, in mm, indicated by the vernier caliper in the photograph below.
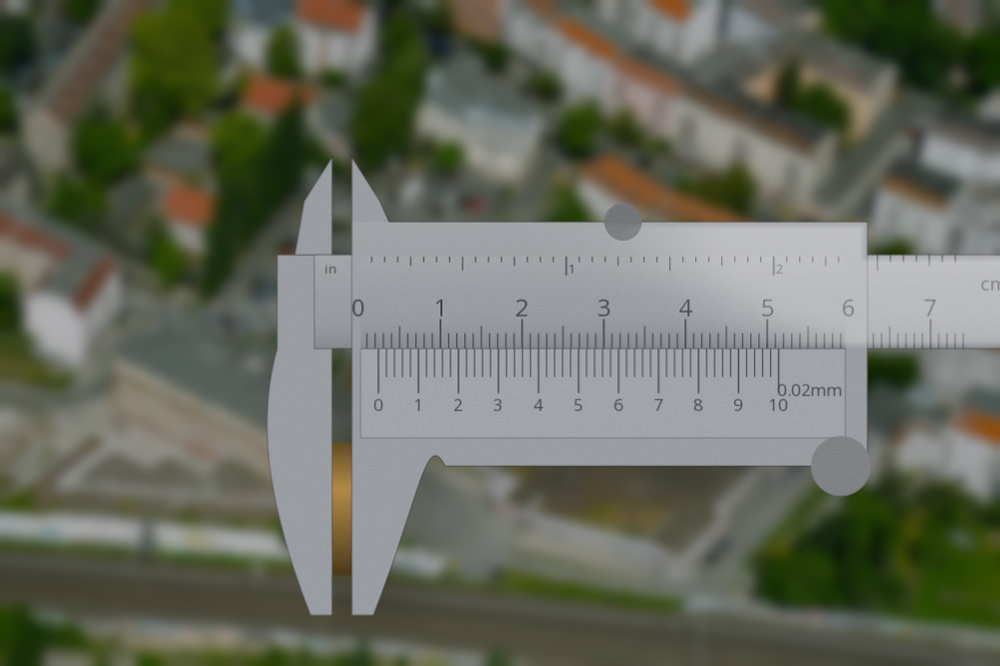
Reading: 2.4 mm
